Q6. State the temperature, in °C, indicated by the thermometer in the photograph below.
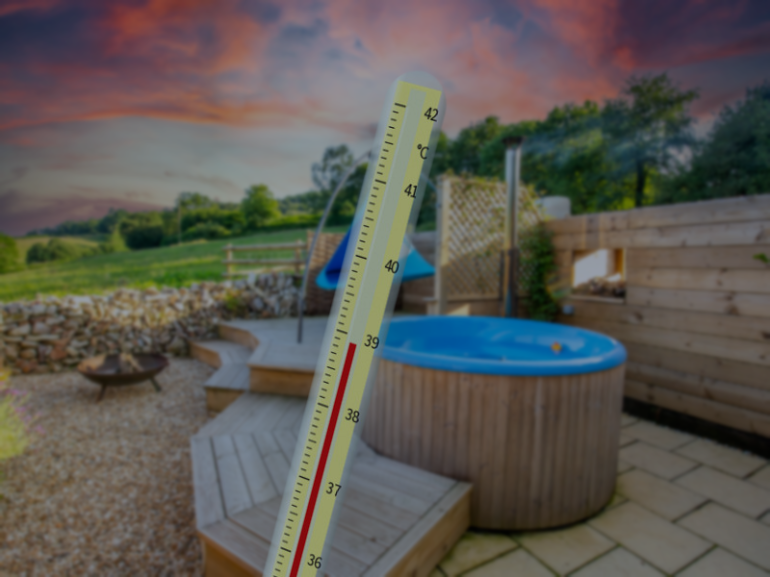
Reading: 38.9 °C
